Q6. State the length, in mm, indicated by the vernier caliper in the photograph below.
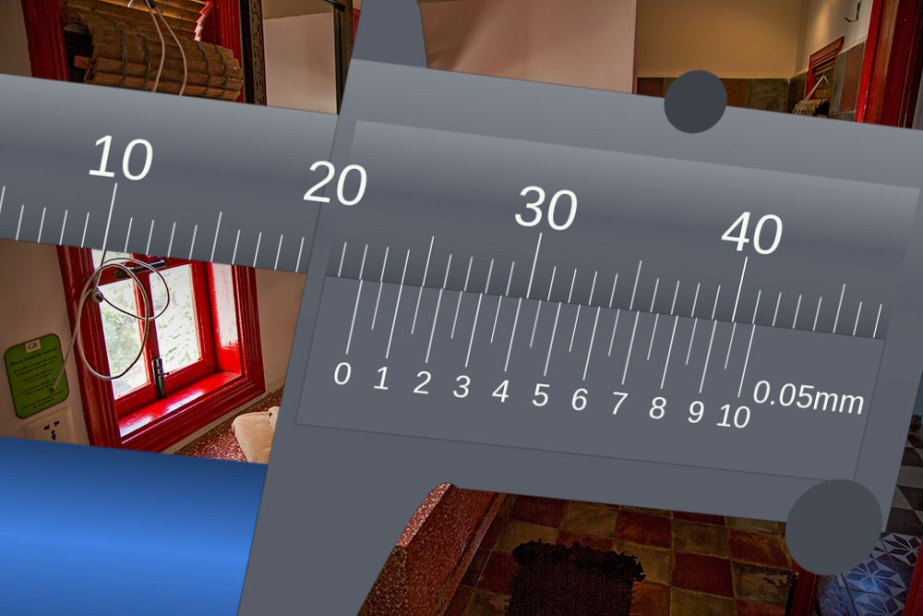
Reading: 22.1 mm
